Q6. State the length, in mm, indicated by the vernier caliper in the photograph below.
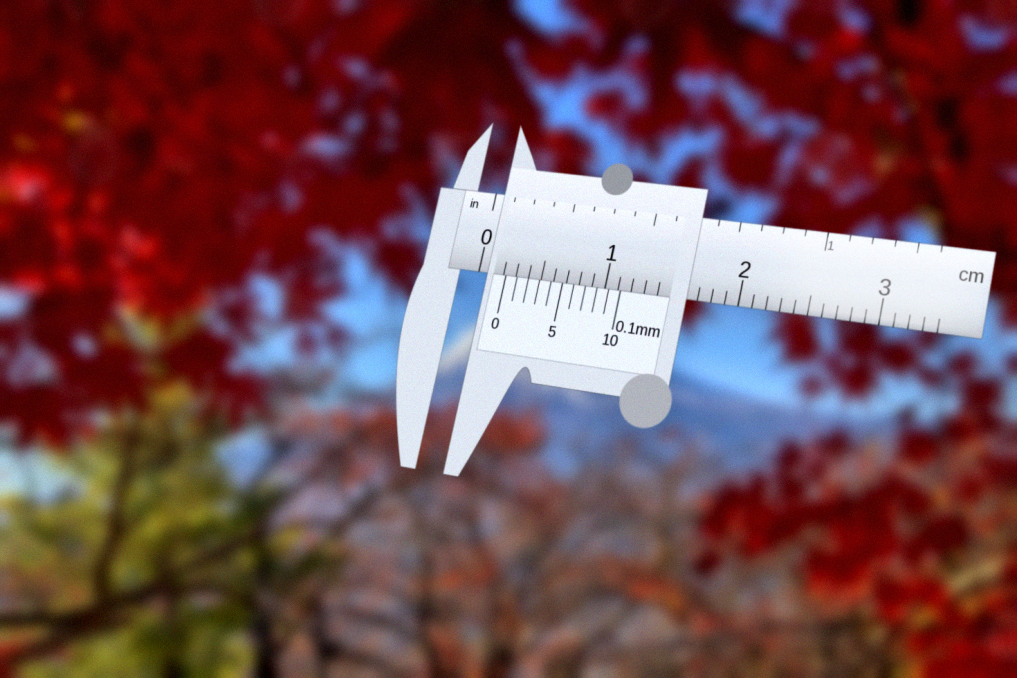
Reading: 2.2 mm
